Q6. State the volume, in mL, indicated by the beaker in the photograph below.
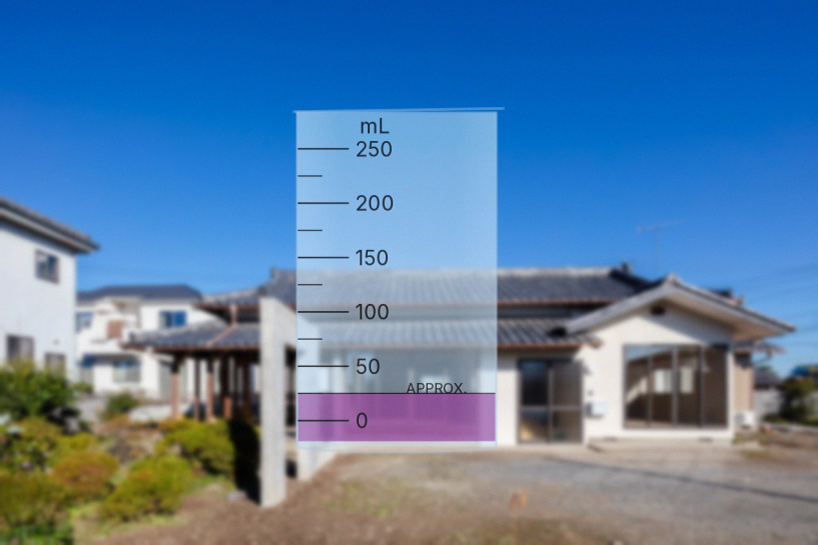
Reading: 25 mL
